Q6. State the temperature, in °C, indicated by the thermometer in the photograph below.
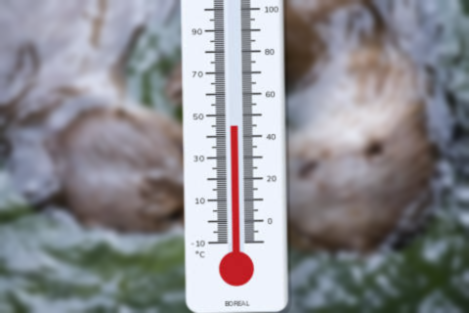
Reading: 45 °C
